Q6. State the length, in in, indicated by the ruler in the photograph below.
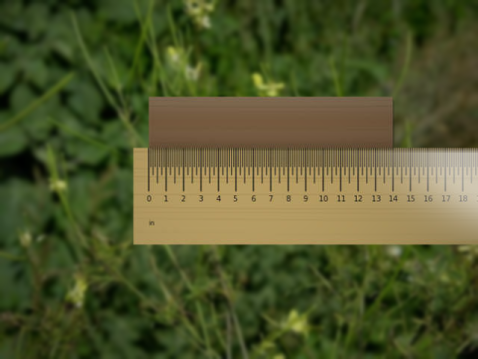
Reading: 14 in
